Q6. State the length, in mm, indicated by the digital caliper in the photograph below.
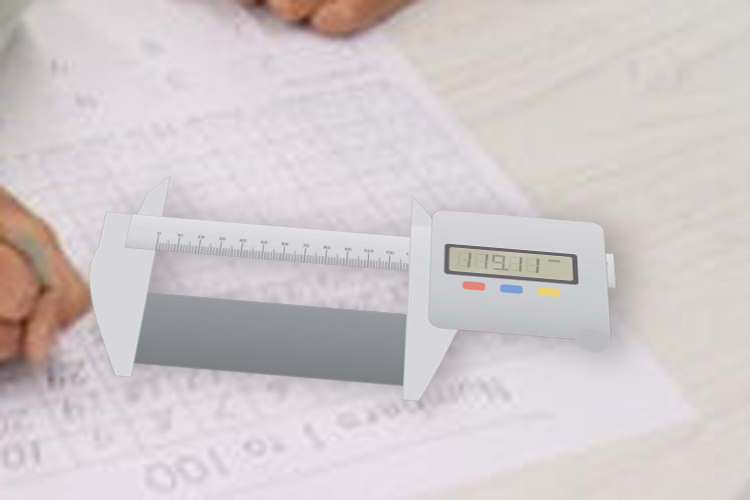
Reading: 119.11 mm
